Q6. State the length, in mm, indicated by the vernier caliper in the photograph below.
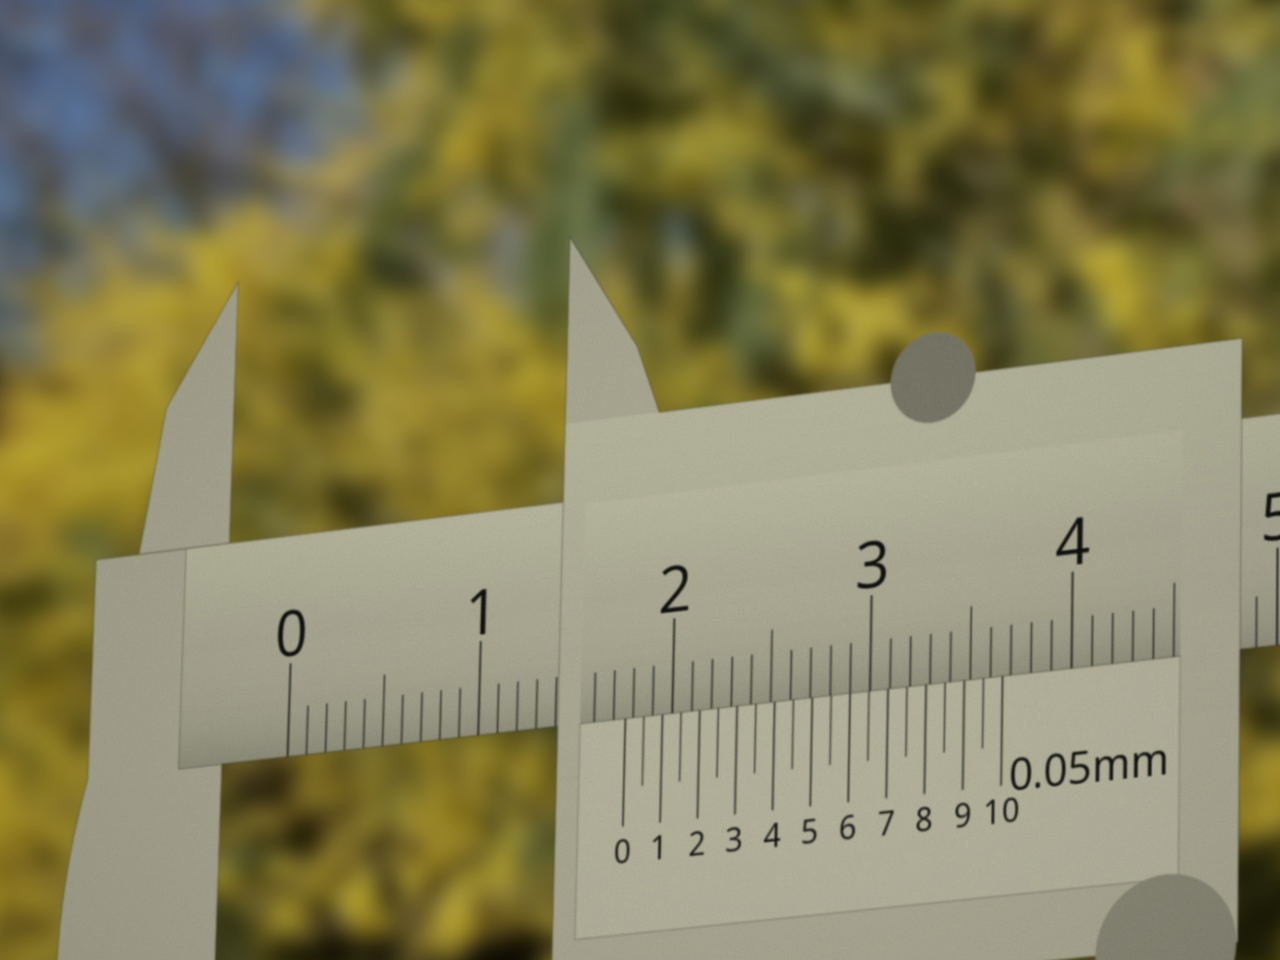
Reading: 17.6 mm
